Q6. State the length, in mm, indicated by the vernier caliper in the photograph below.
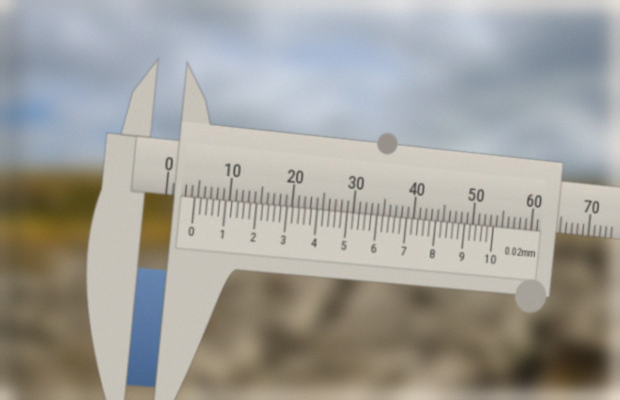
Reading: 4.5 mm
